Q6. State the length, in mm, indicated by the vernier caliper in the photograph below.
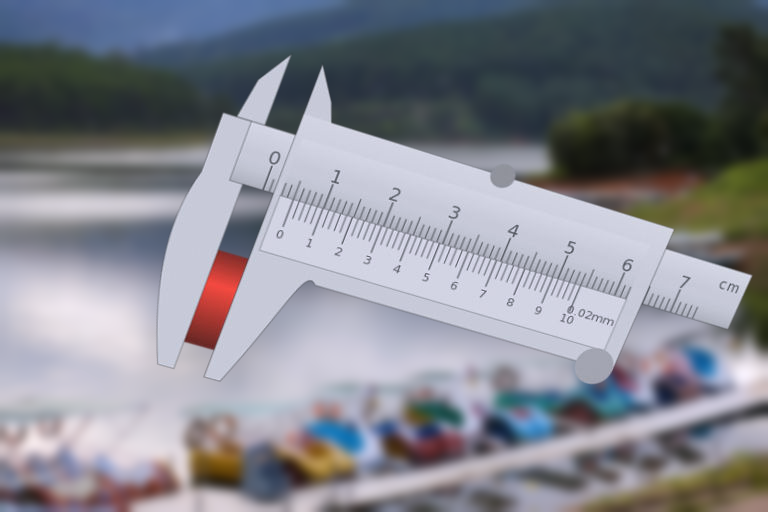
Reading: 5.0 mm
